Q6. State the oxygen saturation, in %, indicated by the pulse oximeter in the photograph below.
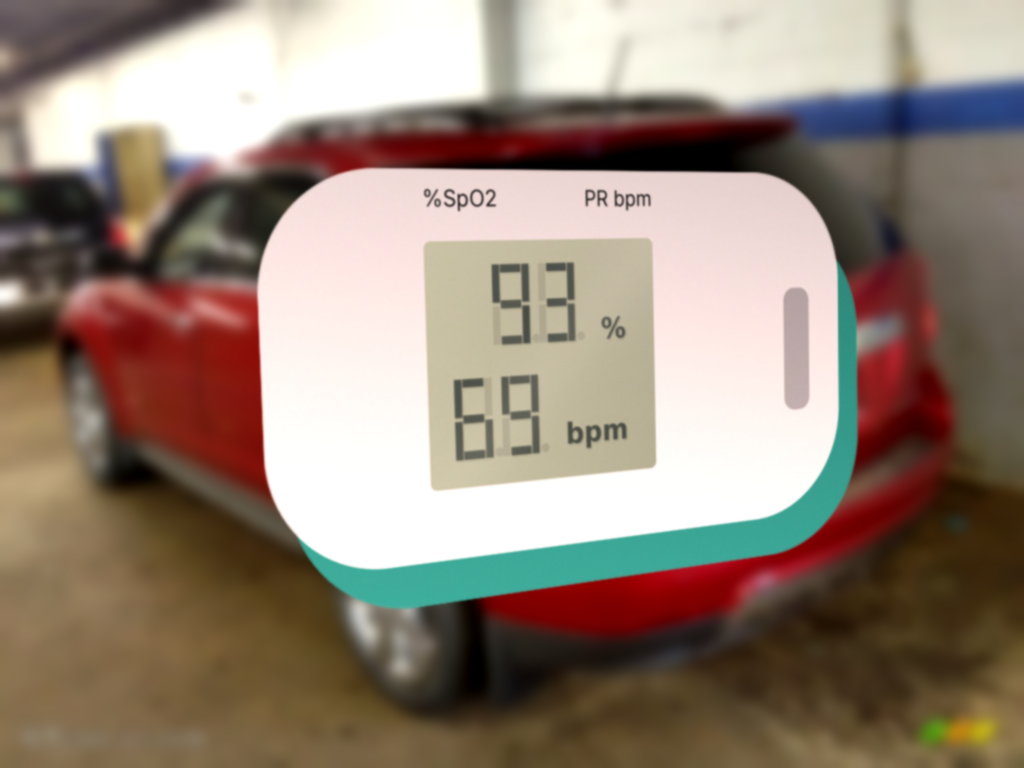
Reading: 93 %
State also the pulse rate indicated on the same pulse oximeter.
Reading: 69 bpm
